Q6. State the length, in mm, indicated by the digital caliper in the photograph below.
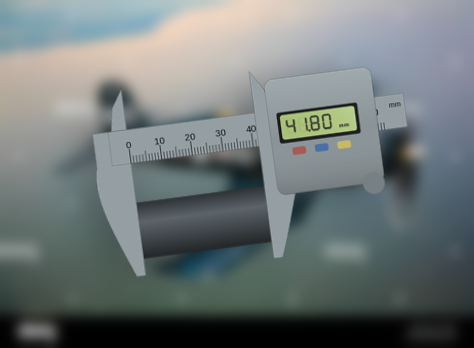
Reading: 41.80 mm
